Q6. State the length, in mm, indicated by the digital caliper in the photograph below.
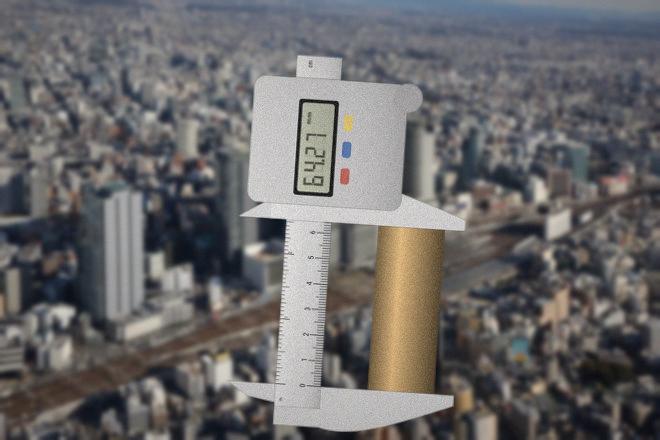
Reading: 64.27 mm
